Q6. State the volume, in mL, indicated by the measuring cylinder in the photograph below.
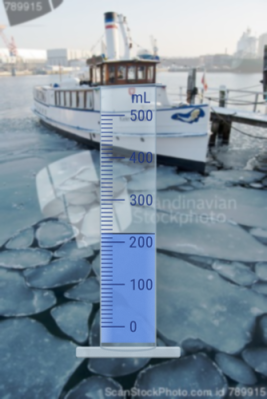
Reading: 220 mL
